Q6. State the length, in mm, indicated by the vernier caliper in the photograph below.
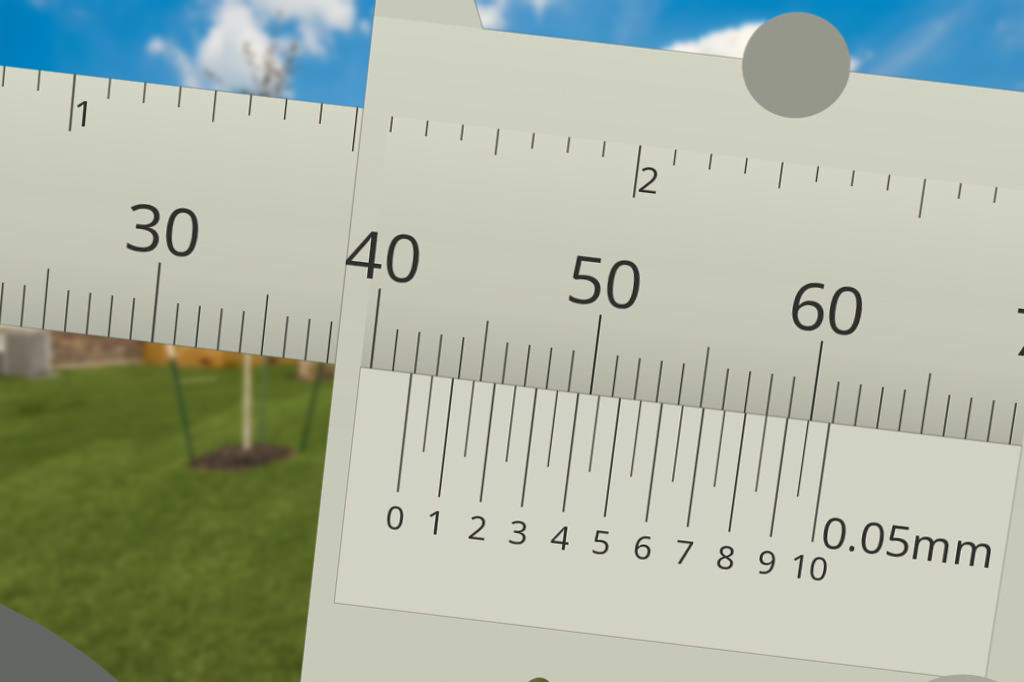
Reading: 41.85 mm
